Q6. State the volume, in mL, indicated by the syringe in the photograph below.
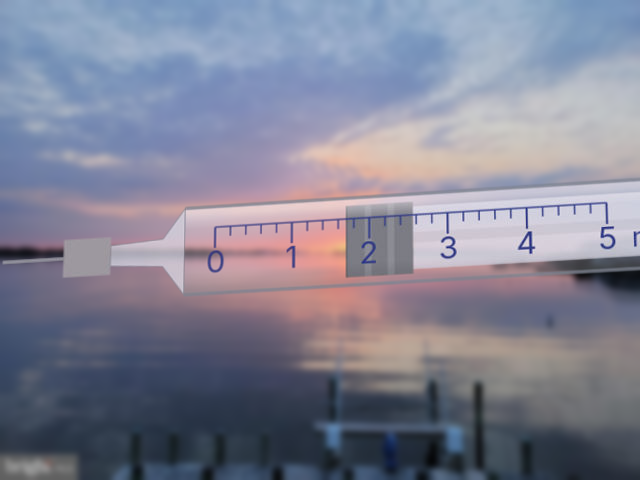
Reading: 1.7 mL
